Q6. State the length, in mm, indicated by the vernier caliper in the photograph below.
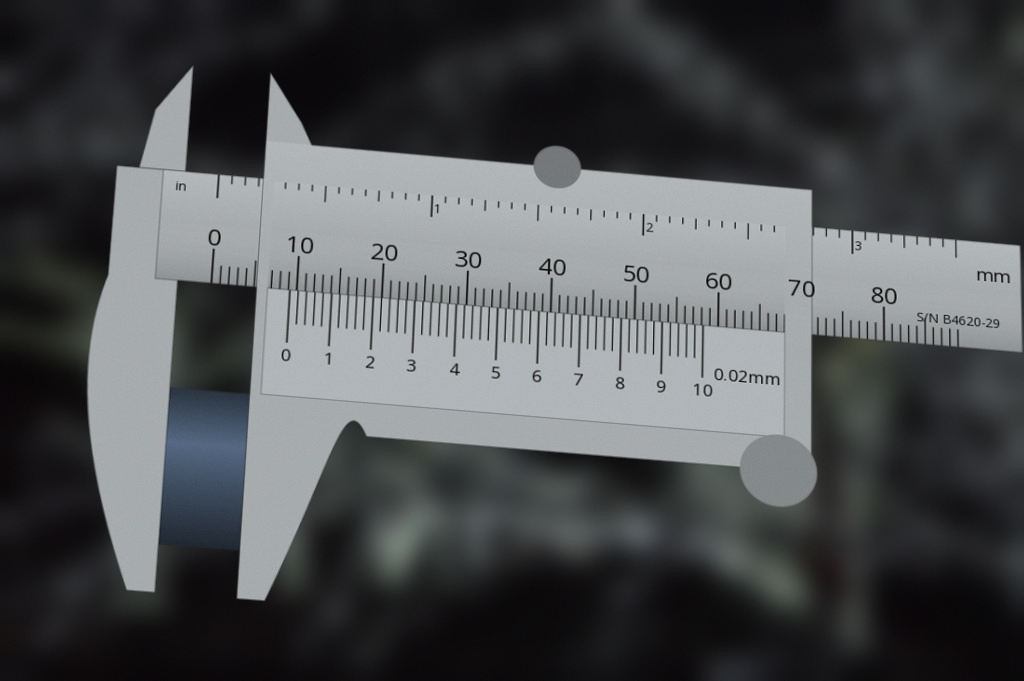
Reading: 9.2 mm
